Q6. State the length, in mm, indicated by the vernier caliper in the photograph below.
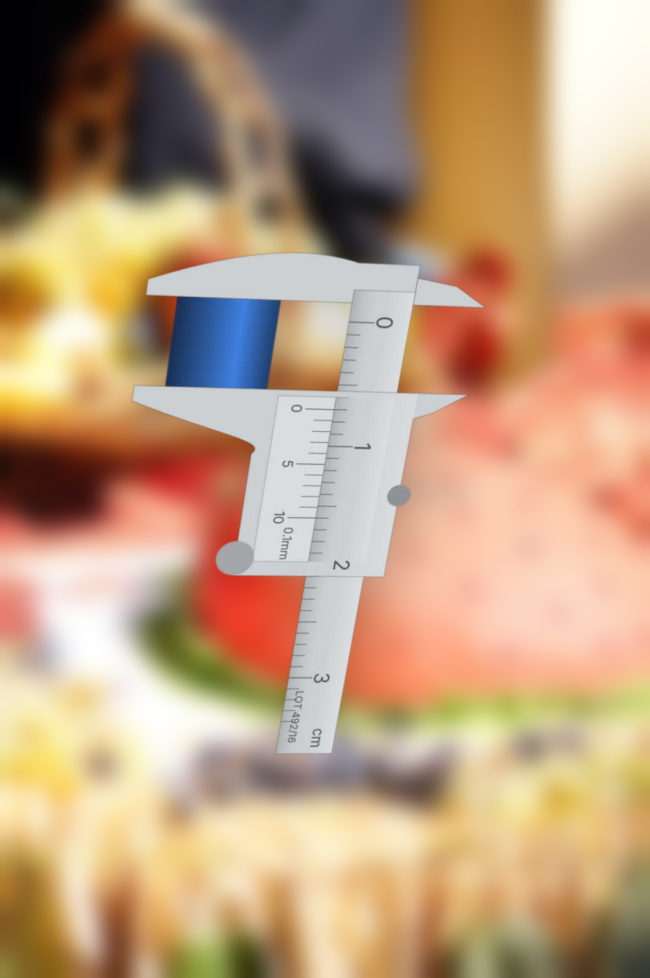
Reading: 7.0 mm
